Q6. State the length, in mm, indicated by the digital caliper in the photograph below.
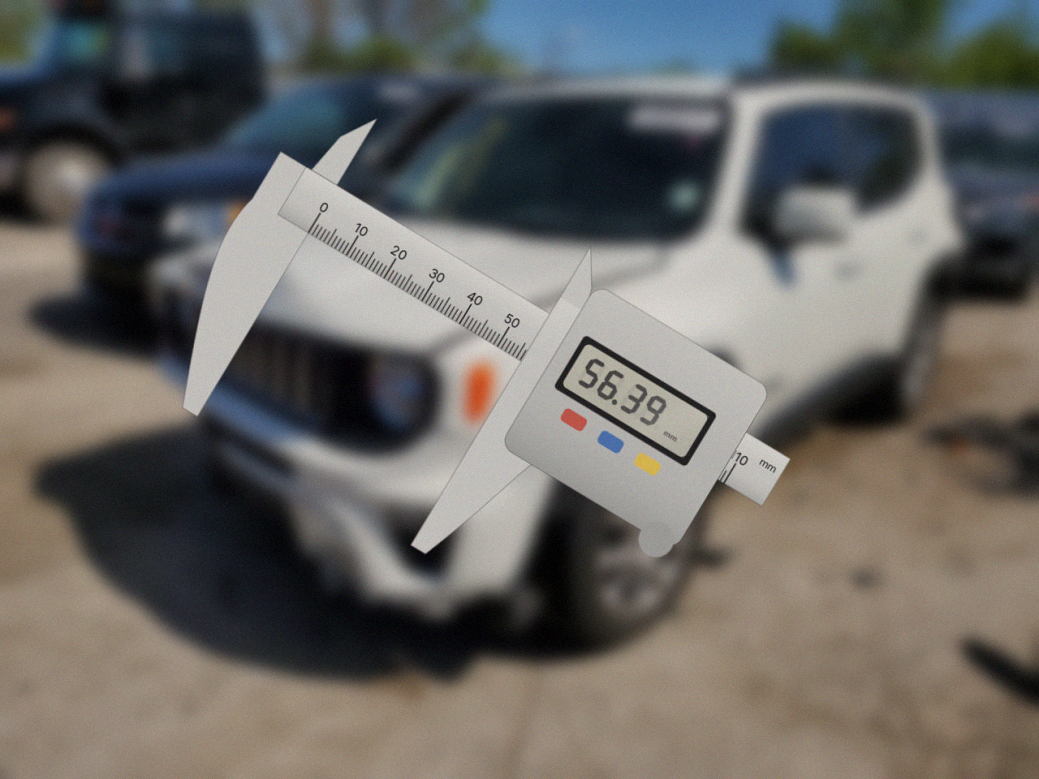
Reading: 56.39 mm
